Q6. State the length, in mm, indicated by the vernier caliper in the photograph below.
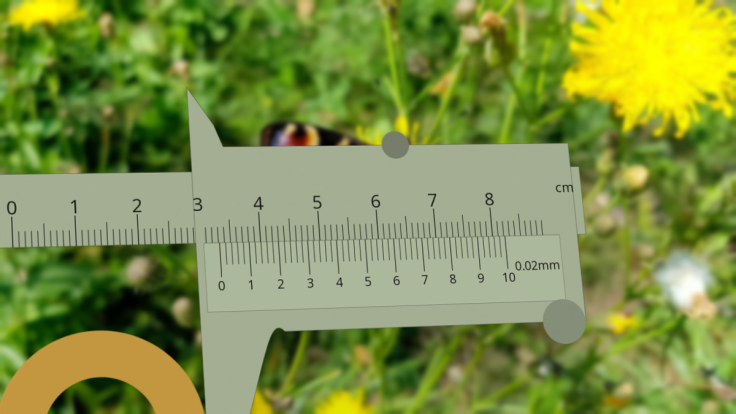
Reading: 33.2 mm
